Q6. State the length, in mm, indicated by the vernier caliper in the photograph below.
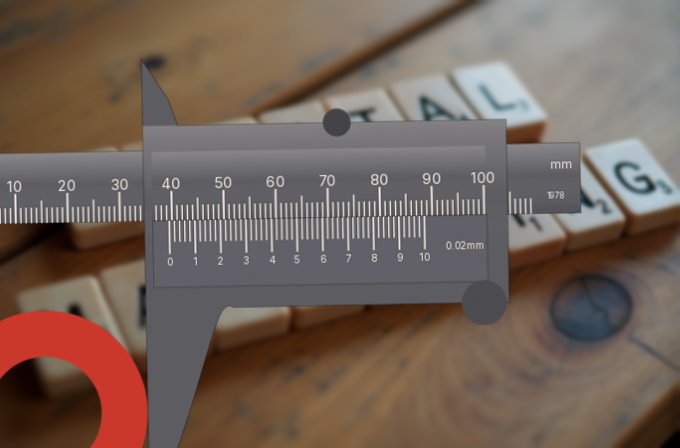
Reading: 39.5 mm
